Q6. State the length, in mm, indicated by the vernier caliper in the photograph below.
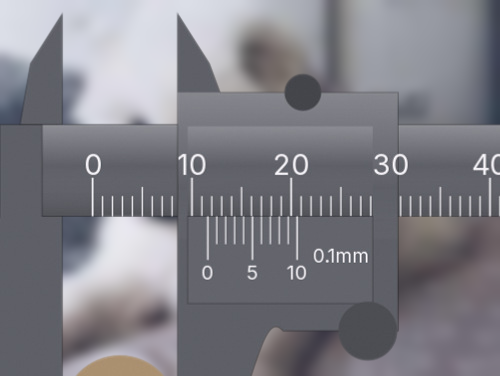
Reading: 11.6 mm
